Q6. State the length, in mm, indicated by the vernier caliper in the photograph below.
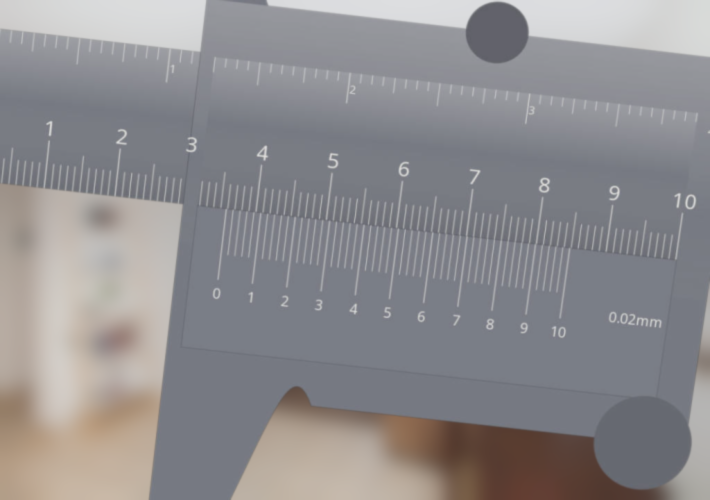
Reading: 35.8 mm
